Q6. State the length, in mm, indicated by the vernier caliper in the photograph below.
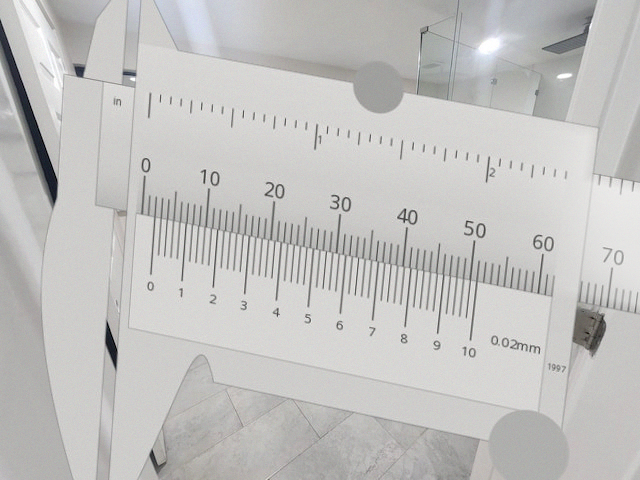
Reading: 2.0 mm
